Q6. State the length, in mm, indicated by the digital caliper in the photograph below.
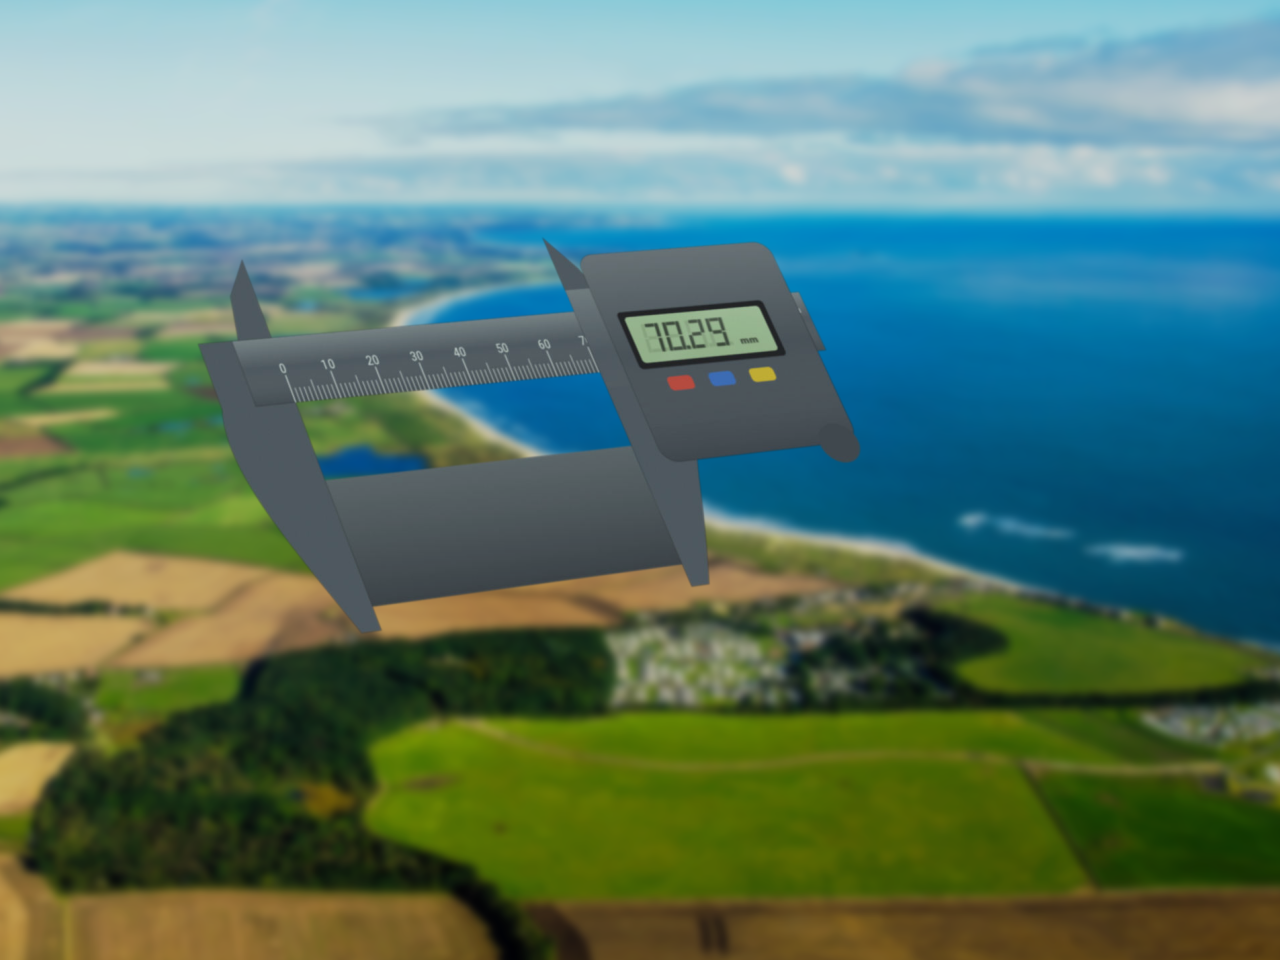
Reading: 70.29 mm
